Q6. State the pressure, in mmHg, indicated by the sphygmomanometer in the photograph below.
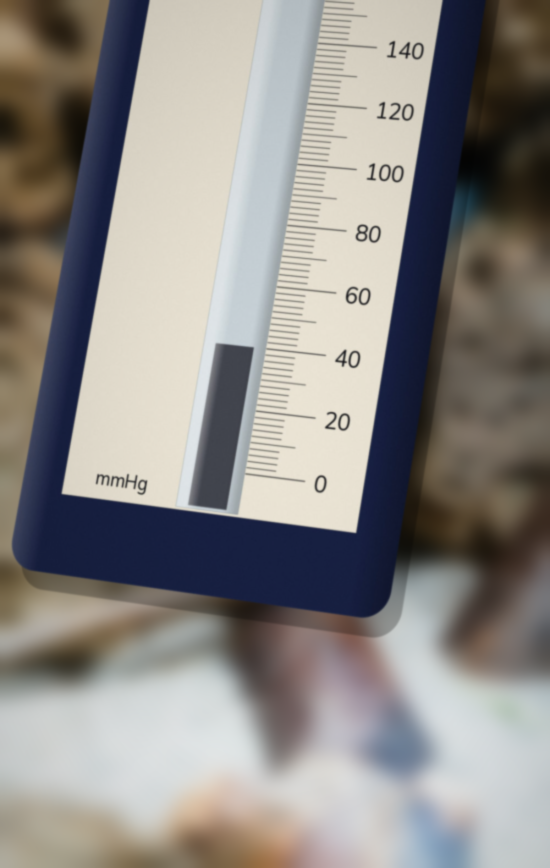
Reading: 40 mmHg
